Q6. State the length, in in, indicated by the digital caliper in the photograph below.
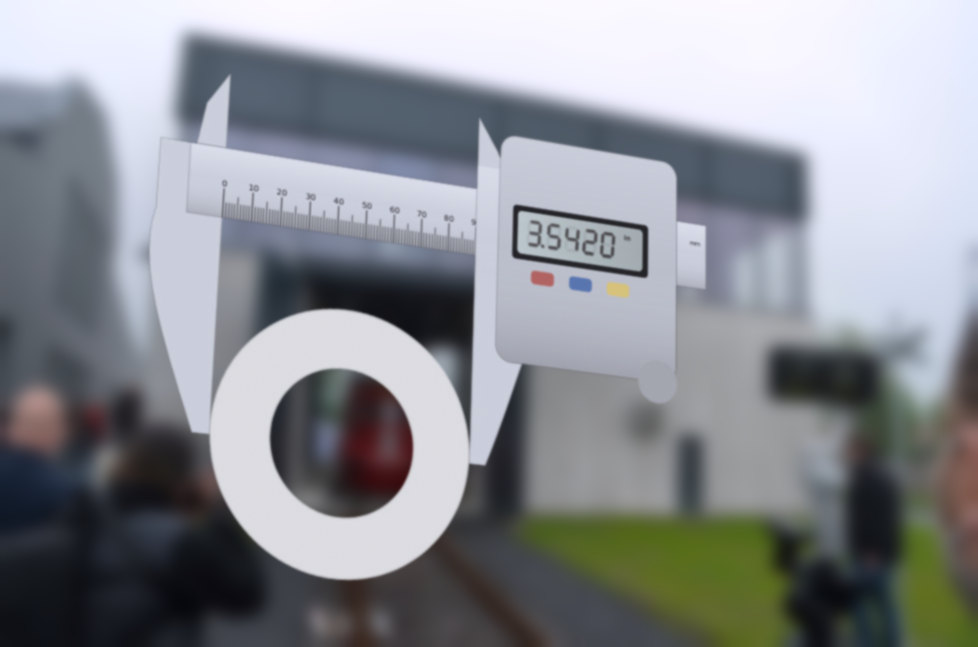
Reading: 3.5420 in
